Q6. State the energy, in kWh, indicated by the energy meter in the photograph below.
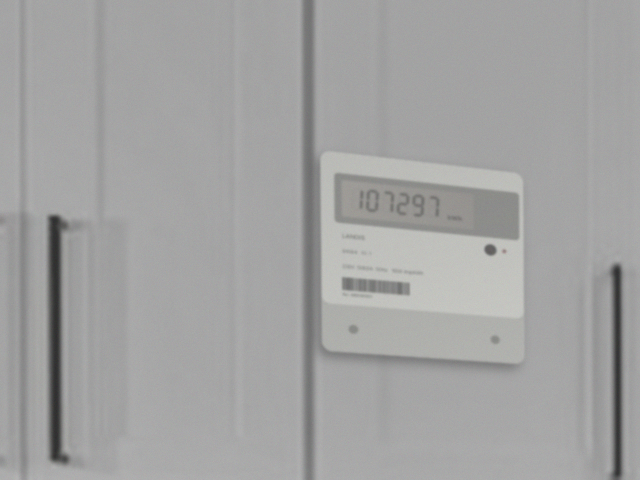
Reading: 107297 kWh
